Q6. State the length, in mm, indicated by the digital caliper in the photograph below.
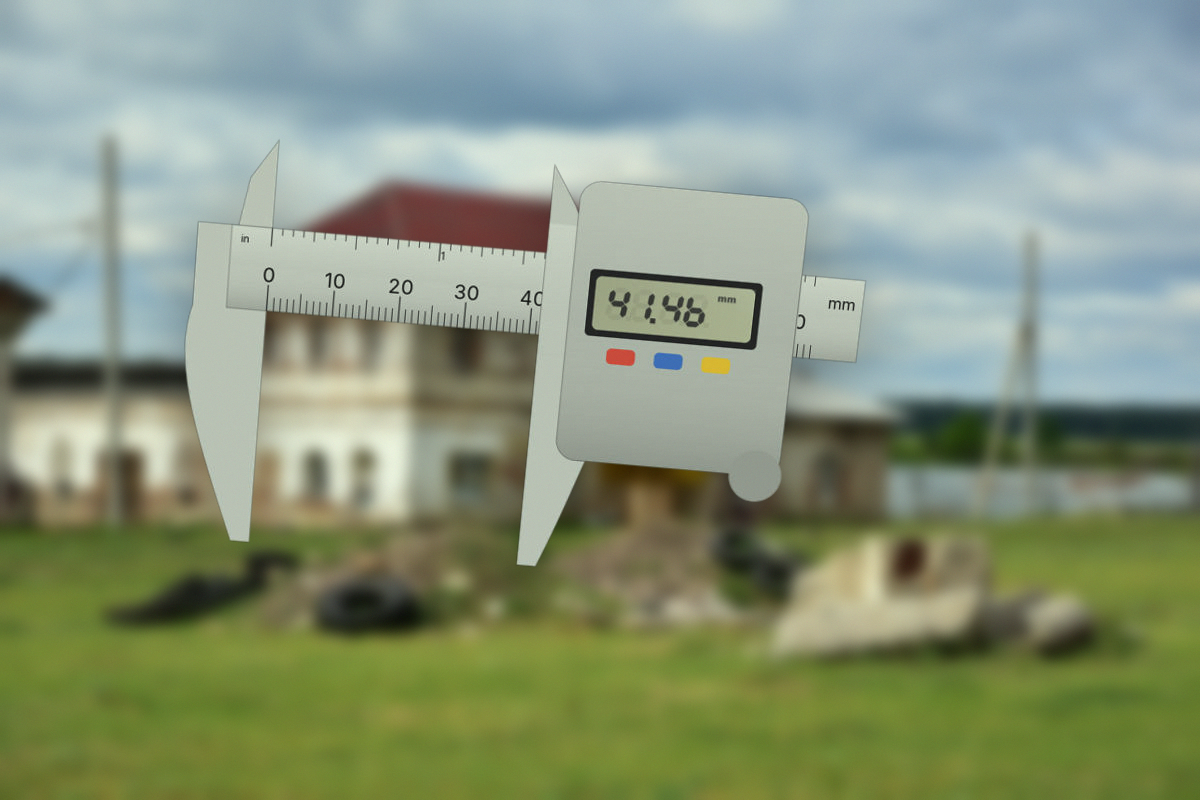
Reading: 41.46 mm
